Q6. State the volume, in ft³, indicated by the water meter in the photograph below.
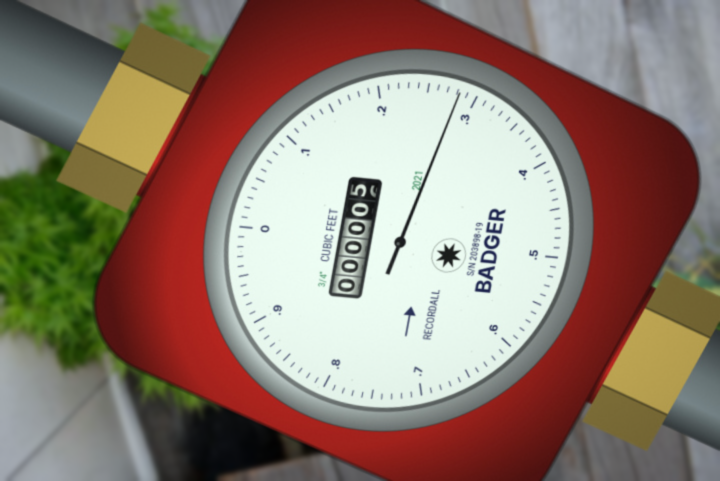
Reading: 5.28 ft³
